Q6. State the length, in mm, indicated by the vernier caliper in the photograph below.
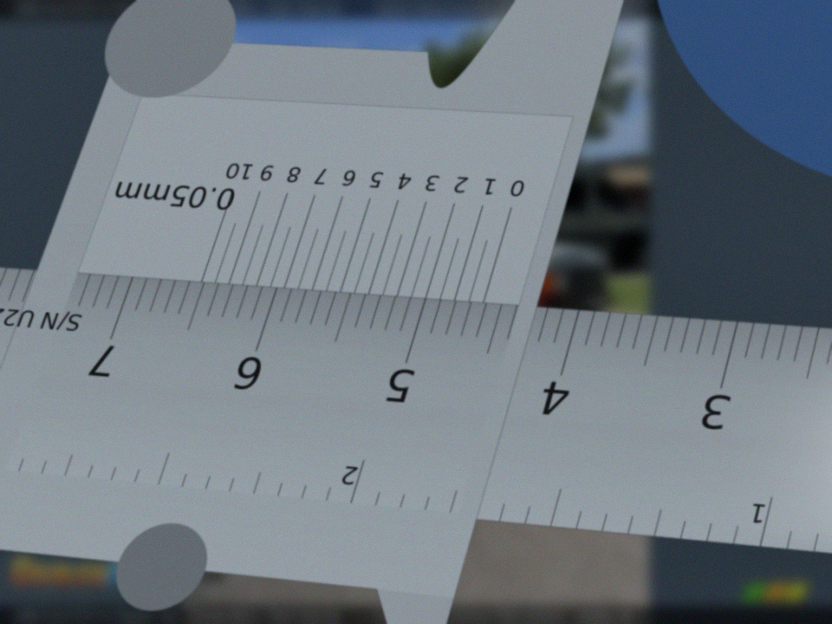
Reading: 46.2 mm
